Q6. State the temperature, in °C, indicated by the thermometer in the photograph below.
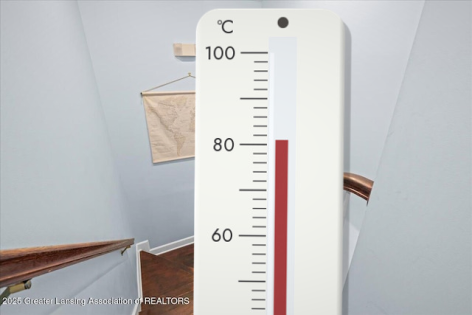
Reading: 81 °C
